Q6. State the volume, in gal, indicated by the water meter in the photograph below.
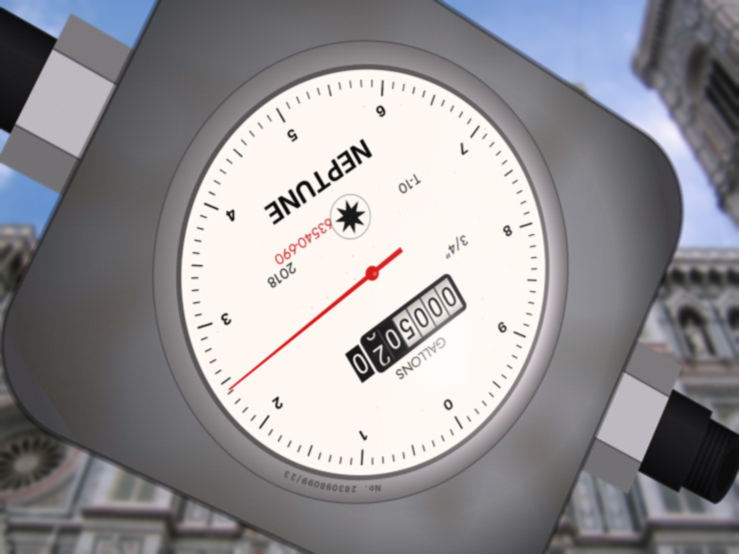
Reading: 5022.4 gal
